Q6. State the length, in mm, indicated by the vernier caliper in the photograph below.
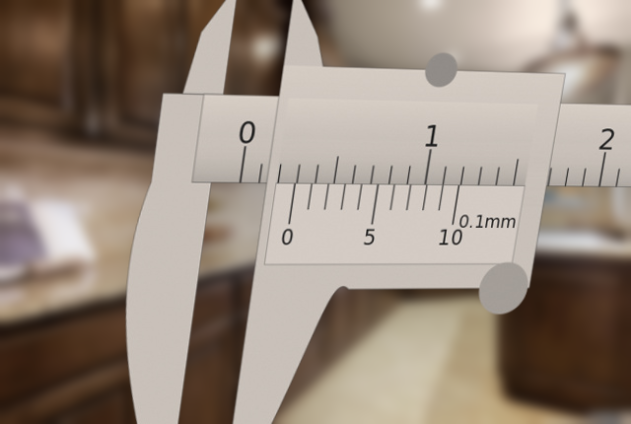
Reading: 2.9 mm
